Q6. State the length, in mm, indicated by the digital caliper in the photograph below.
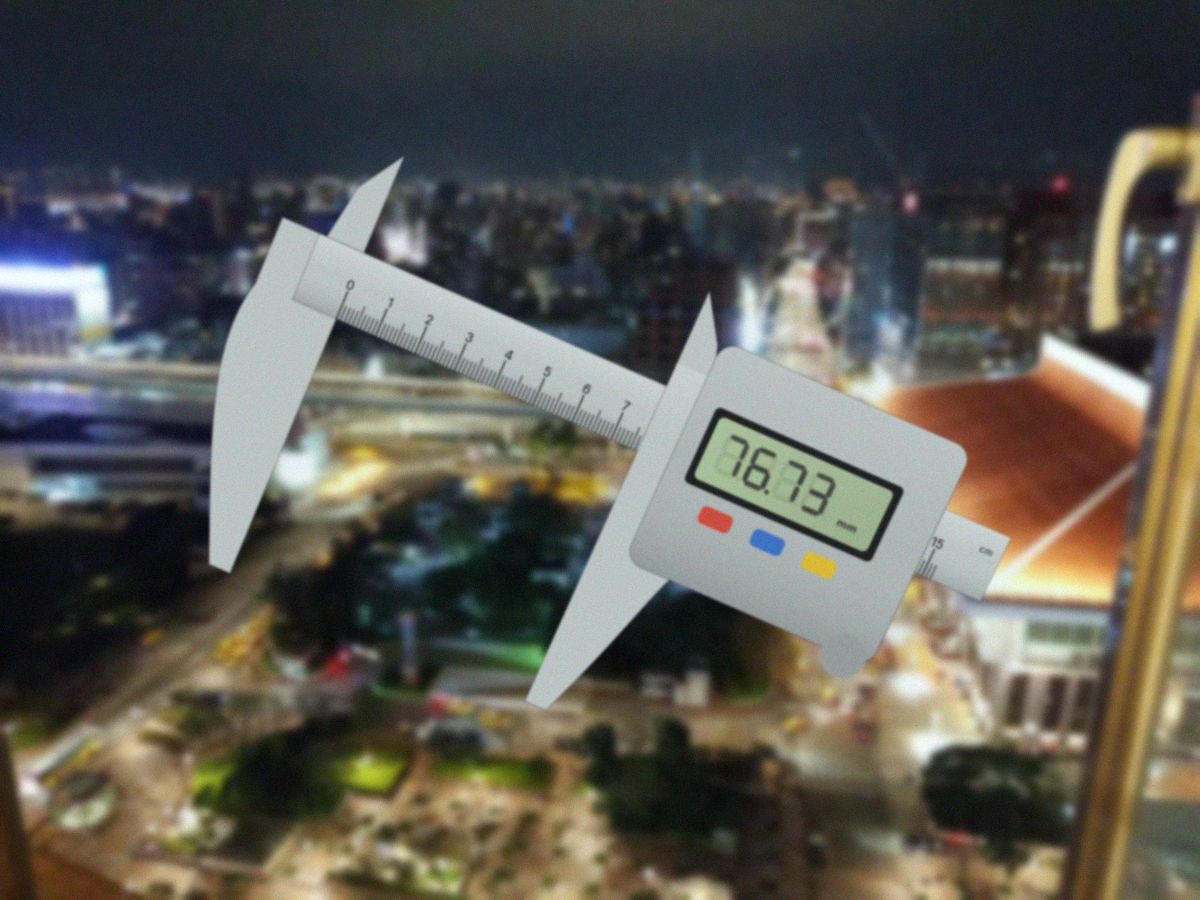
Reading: 76.73 mm
